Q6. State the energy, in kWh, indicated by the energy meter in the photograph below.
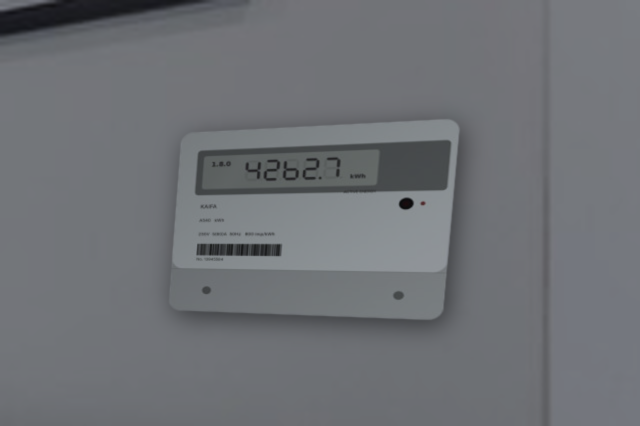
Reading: 4262.7 kWh
